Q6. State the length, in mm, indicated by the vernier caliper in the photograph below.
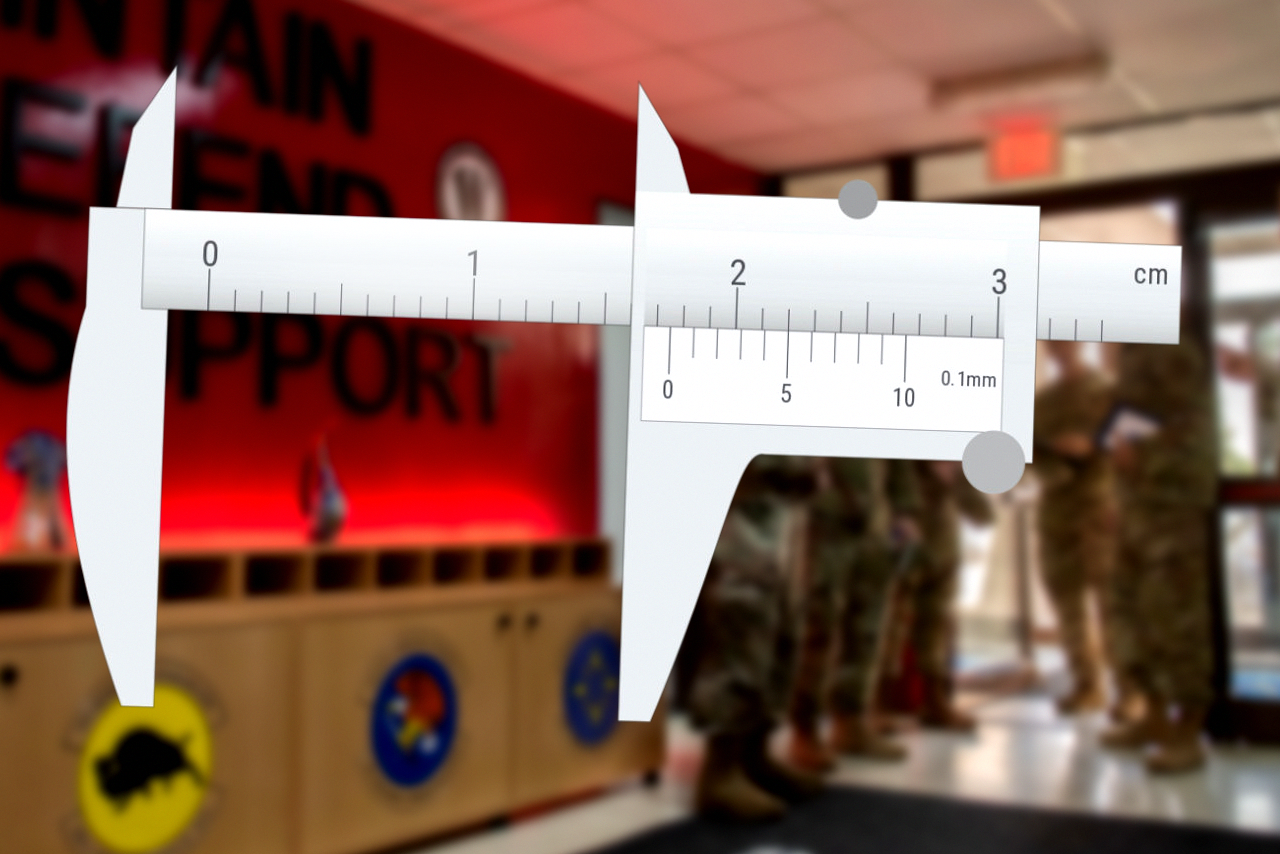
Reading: 17.5 mm
